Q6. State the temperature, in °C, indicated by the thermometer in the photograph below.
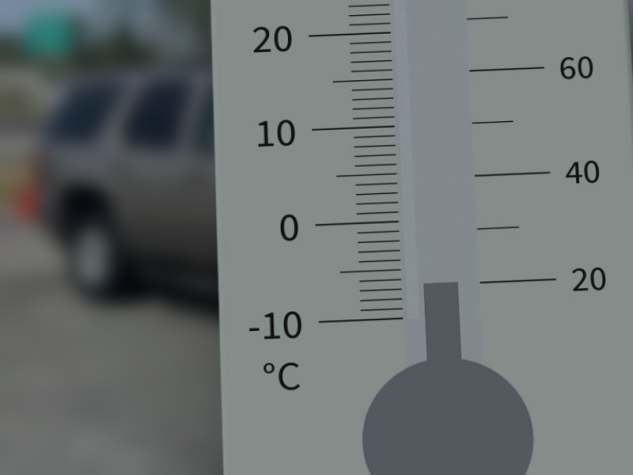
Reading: -6.5 °C
